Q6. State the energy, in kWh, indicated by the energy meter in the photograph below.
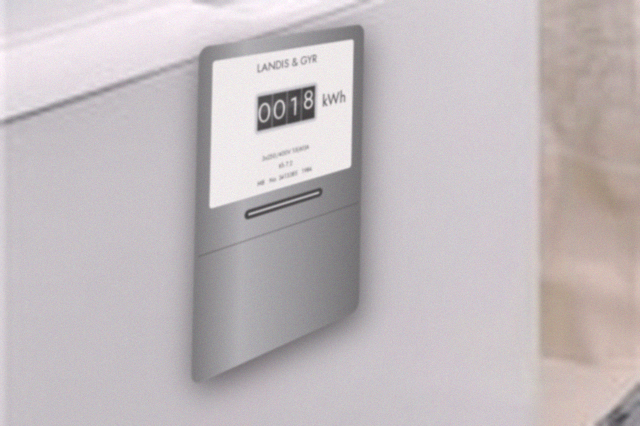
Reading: 18 kWh
